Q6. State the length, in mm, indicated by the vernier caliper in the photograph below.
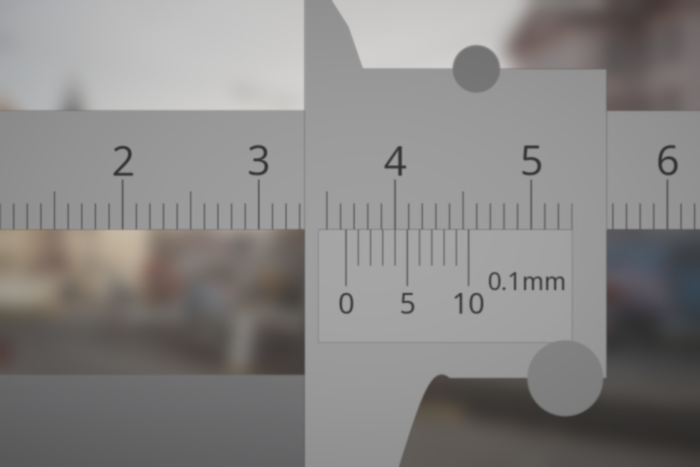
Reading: 36.4 mm
